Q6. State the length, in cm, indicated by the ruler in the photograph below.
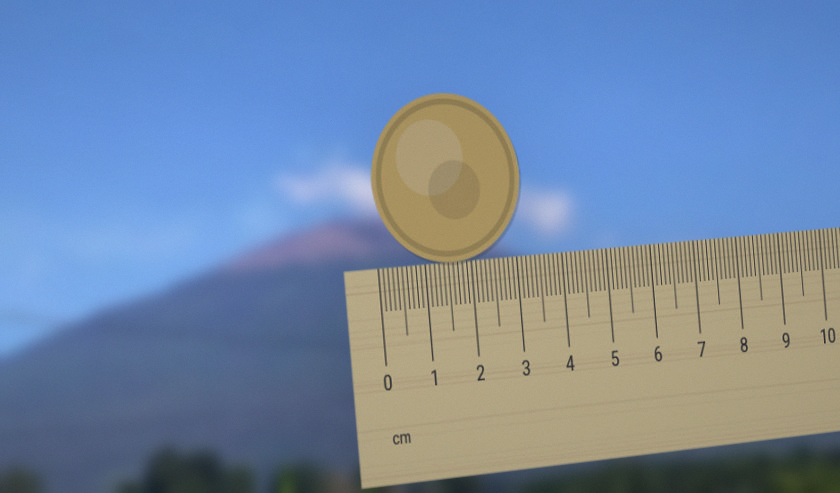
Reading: 3.2 cm
